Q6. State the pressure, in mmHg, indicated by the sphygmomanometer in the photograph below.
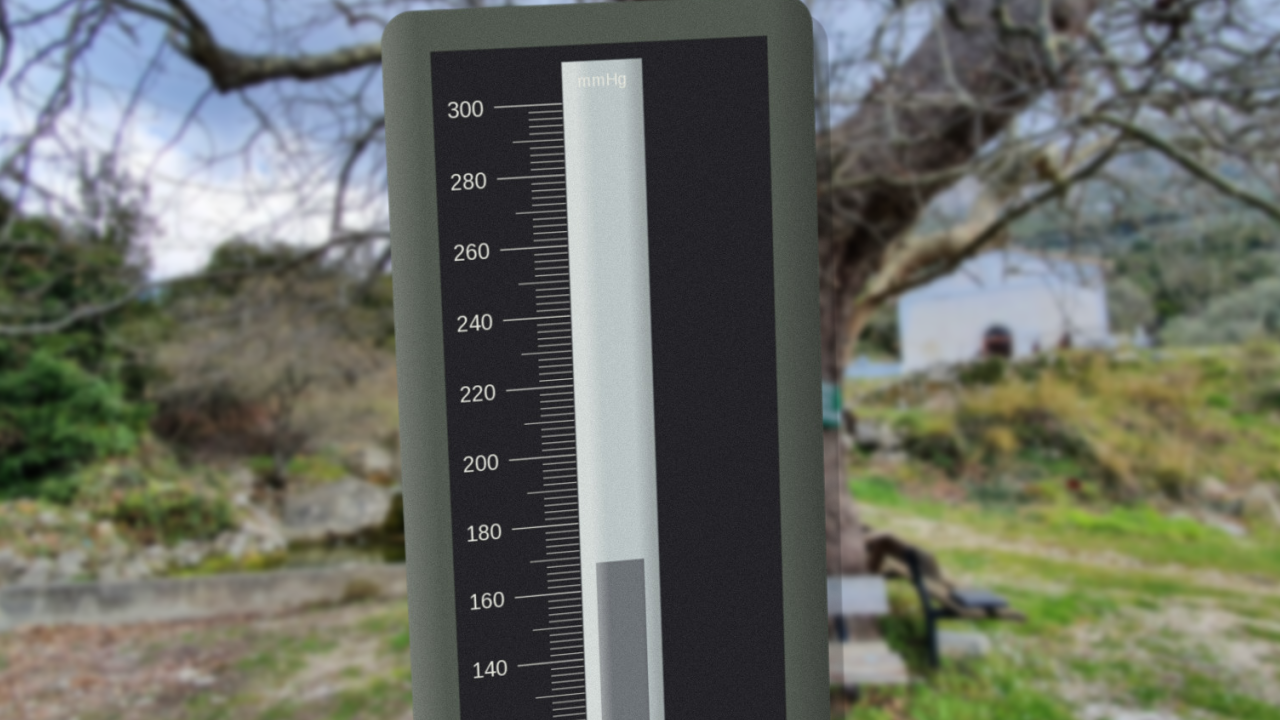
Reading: 168 mmHg
